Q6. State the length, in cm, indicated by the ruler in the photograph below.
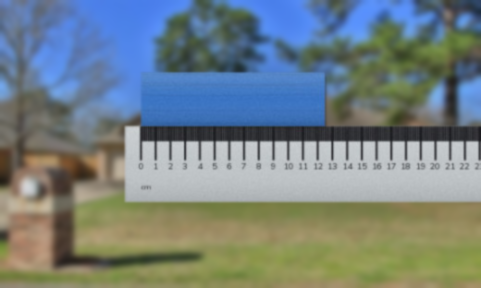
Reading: 12.5 cm
